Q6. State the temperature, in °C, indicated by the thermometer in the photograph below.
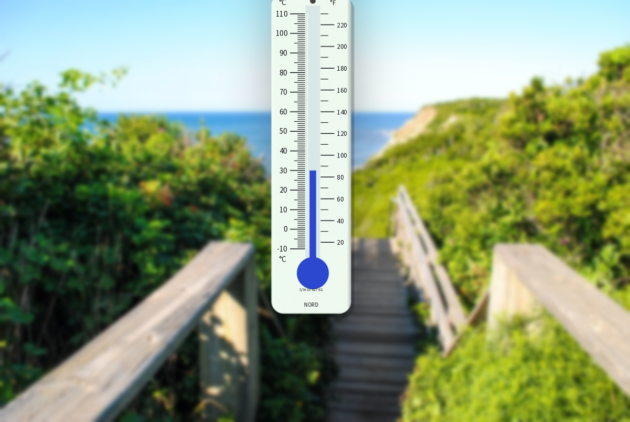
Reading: 30 °C
